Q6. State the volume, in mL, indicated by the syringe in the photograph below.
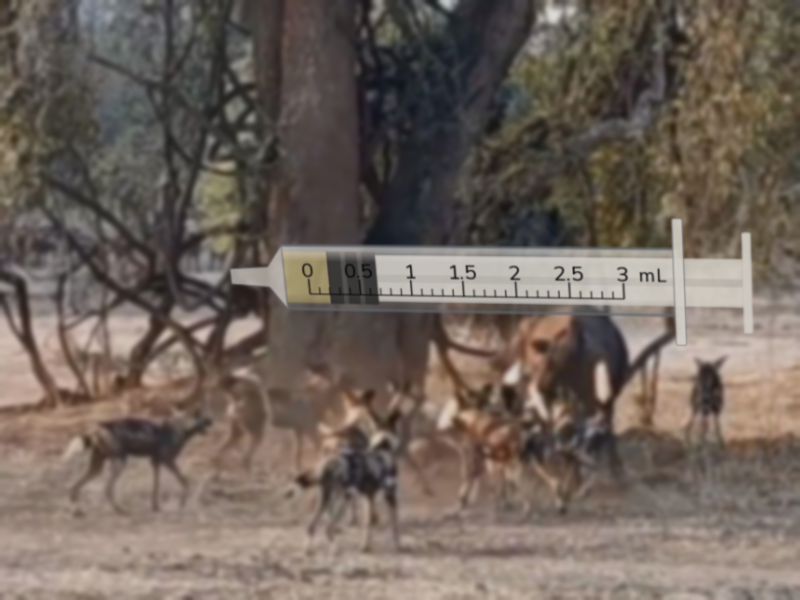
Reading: 0.2 mL
